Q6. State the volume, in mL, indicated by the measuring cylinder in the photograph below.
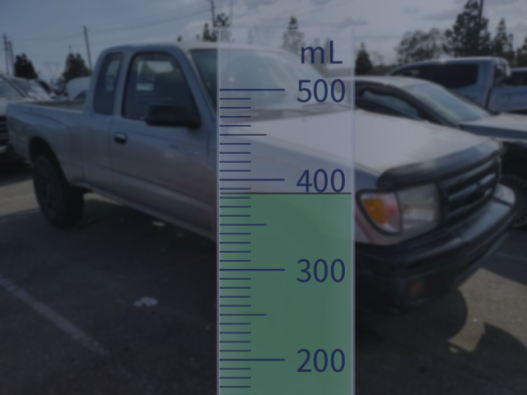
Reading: 385 mL
